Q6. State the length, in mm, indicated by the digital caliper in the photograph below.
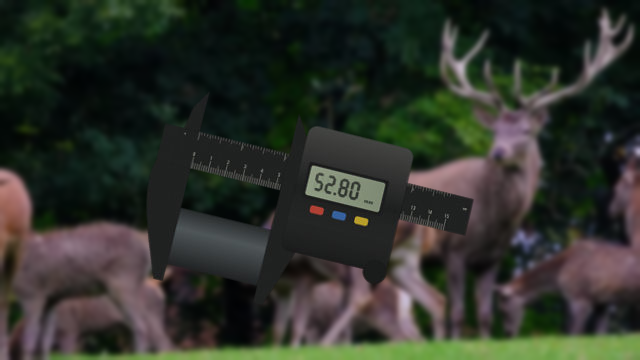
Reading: 52.80 mm
